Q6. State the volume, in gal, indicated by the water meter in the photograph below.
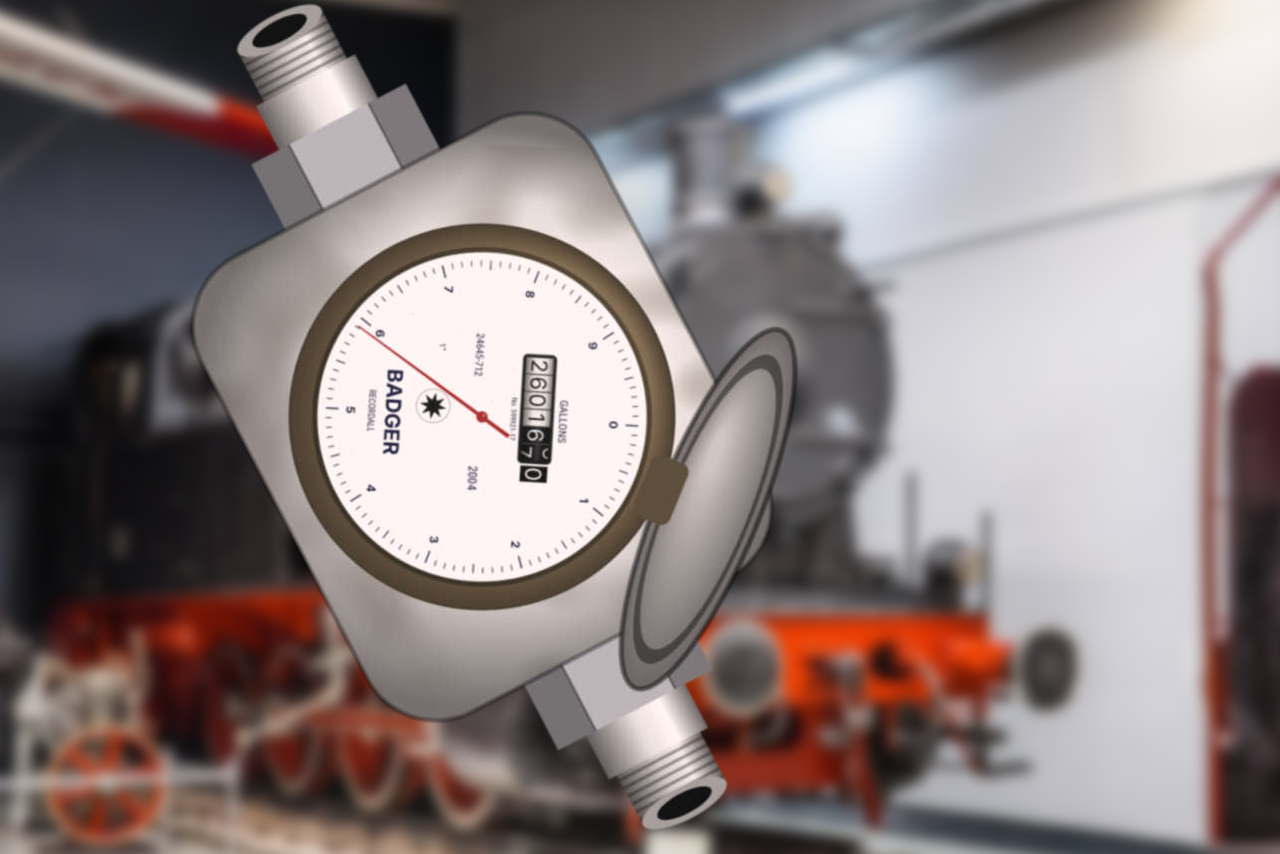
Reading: 2601665.9 gal
